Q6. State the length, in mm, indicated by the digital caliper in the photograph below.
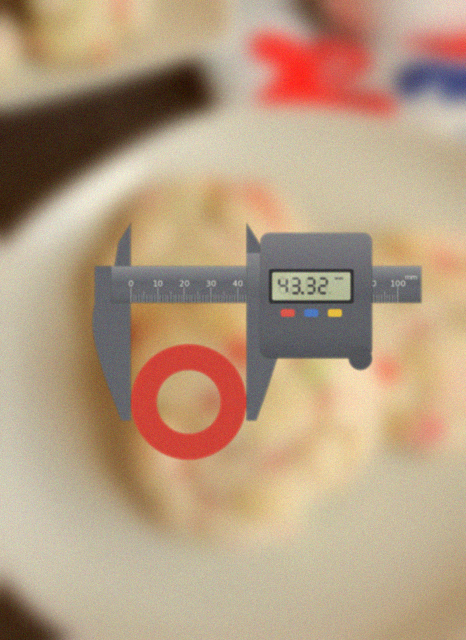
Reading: 43.32 mm
